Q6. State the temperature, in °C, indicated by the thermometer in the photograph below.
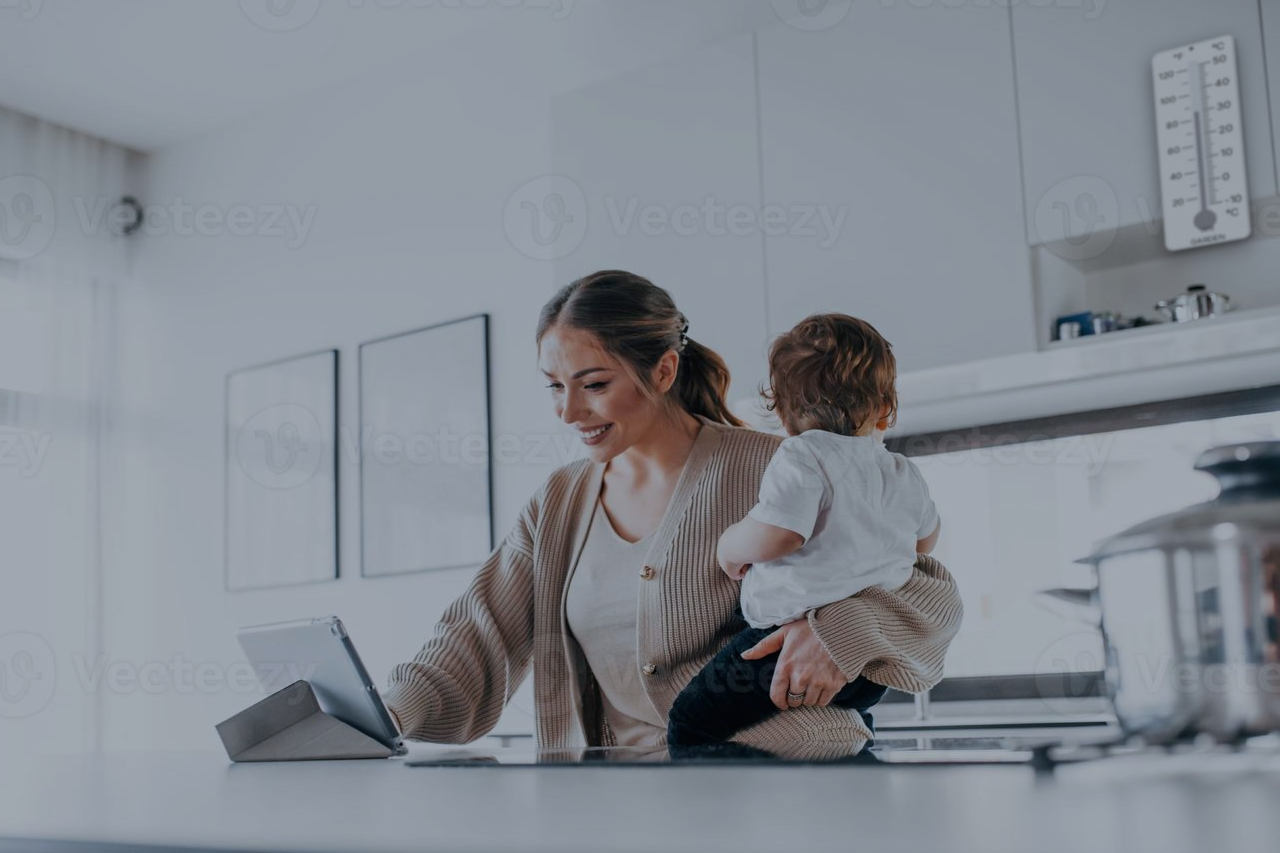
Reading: 30 °C
